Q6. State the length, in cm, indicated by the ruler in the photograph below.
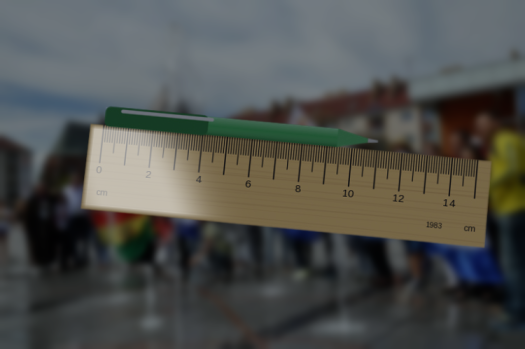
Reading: 11 cm
